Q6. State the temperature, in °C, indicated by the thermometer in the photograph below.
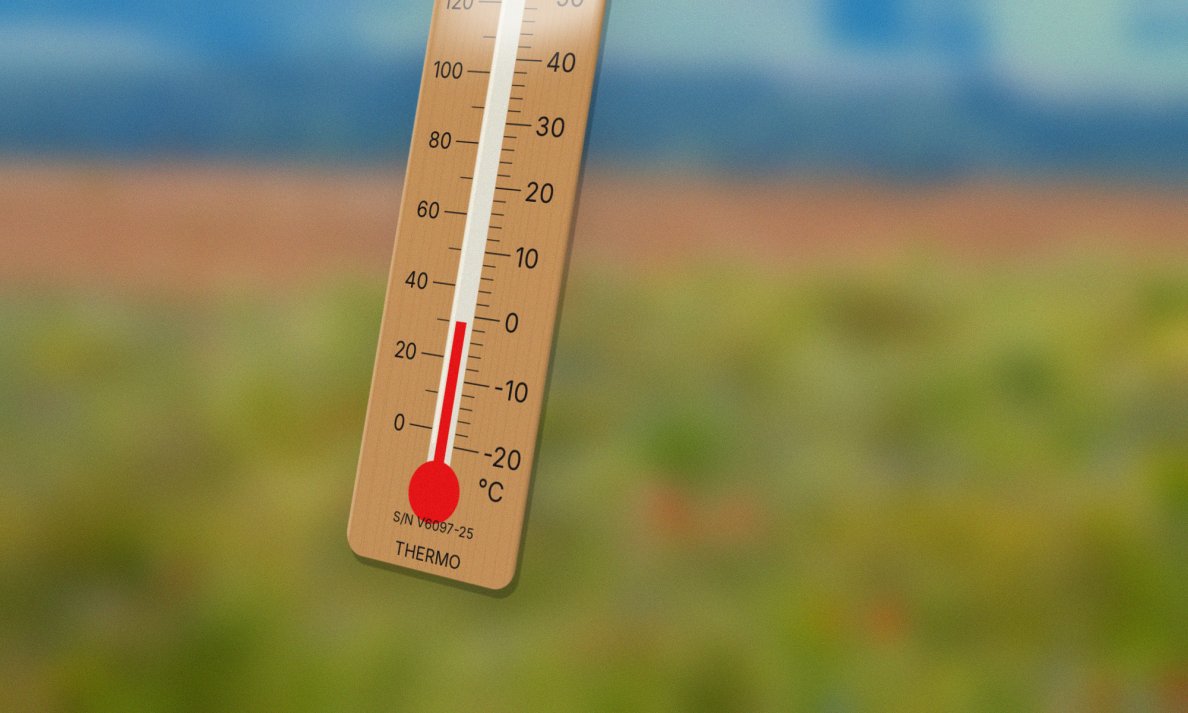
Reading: -1 °C
